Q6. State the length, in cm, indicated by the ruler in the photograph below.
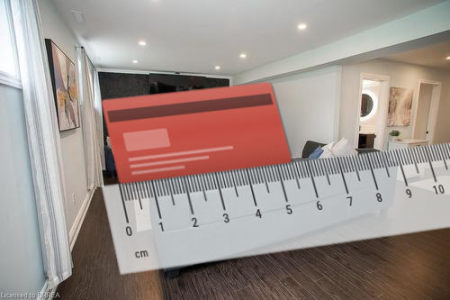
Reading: 5.5 cm
